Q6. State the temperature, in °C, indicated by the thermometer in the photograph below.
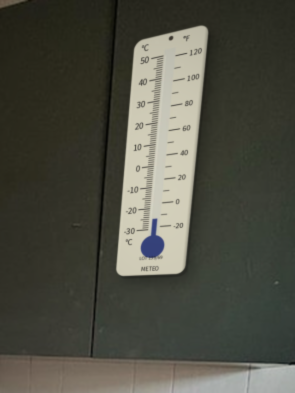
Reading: -25 °C
